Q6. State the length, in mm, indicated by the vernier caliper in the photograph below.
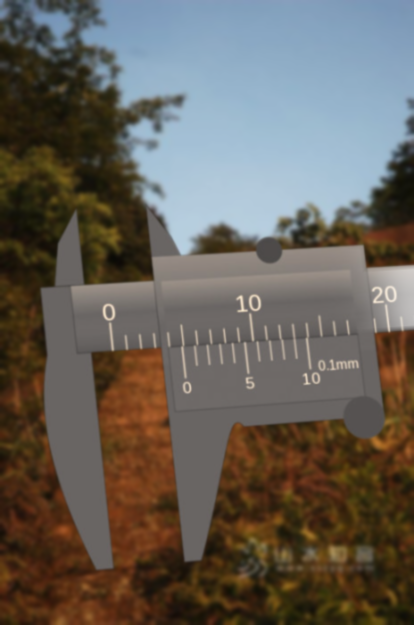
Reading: 4.9 mm
